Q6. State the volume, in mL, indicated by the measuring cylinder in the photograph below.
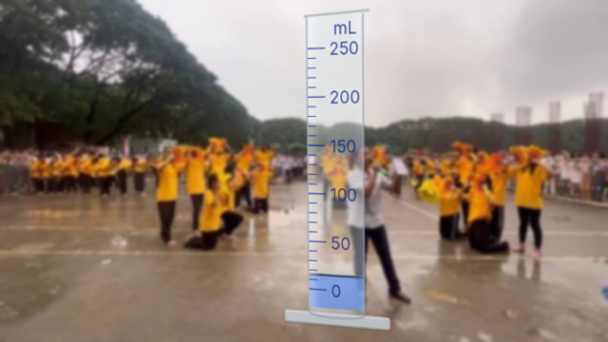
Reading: 15 mL
